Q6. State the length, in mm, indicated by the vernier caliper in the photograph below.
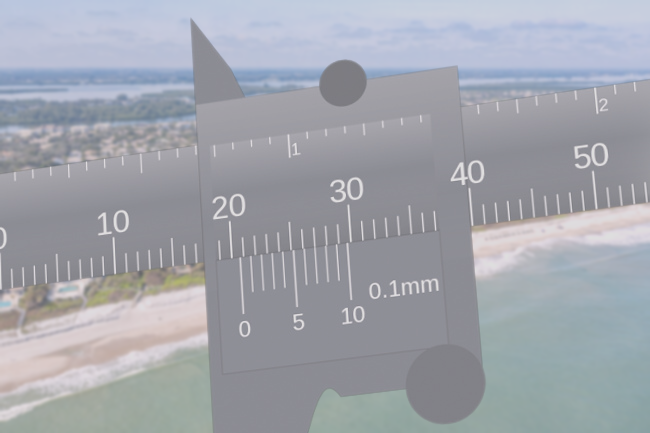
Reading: 20.7 mm
